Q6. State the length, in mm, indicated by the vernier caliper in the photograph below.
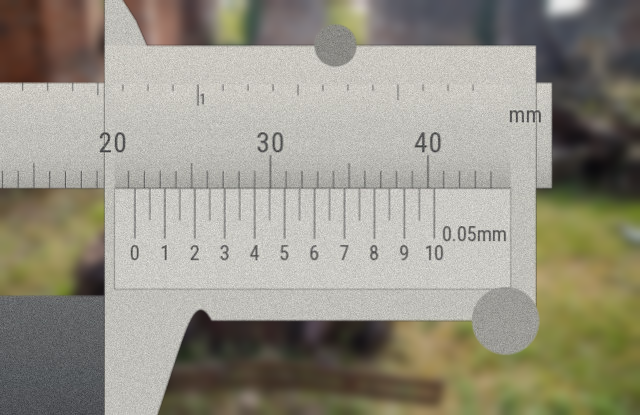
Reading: 21.4 mm
